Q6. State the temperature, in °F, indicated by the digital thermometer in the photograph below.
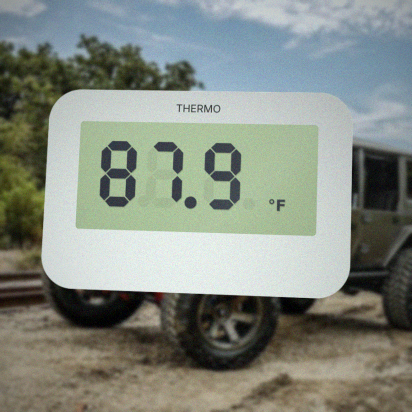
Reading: 87.9 °F
